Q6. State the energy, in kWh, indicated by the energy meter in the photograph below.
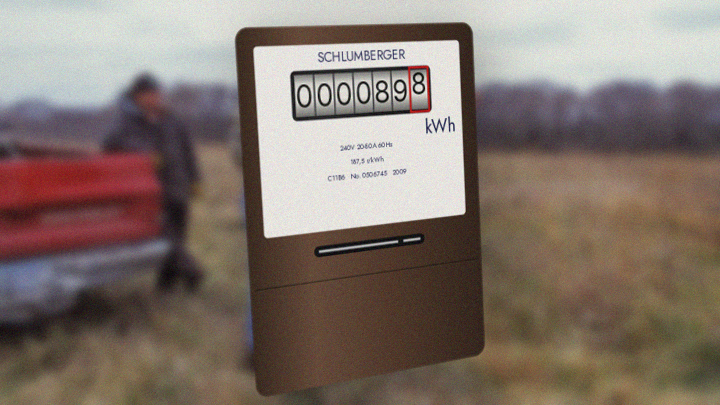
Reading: 89.8 kWh
